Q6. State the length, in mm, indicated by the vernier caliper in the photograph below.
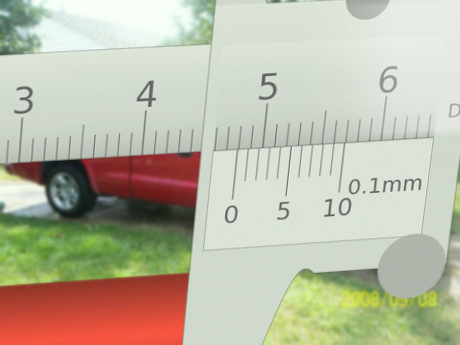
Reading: 47.9 mm
